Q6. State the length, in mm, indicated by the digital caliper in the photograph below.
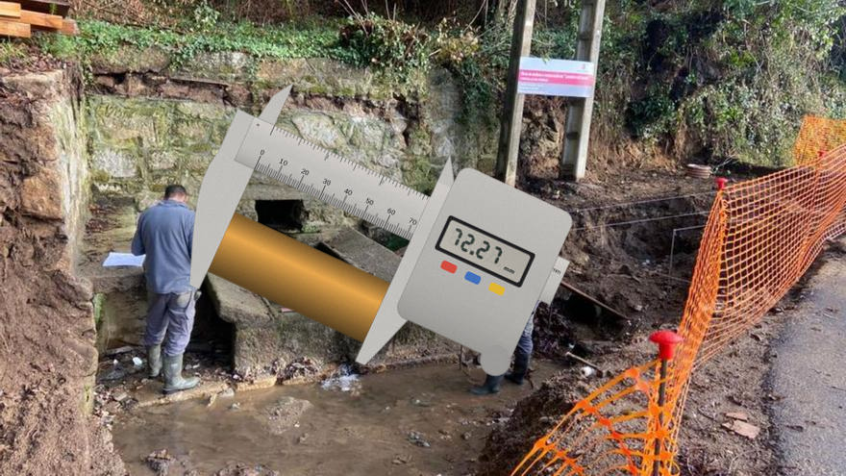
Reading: 72.27 mm
